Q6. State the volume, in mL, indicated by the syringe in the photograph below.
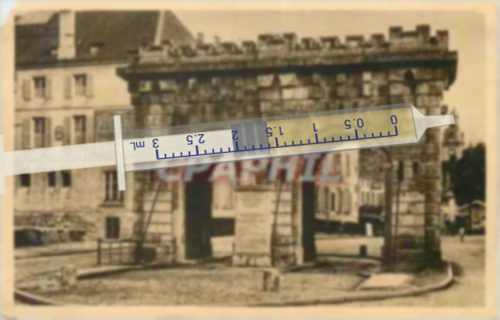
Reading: 1.6 mL
